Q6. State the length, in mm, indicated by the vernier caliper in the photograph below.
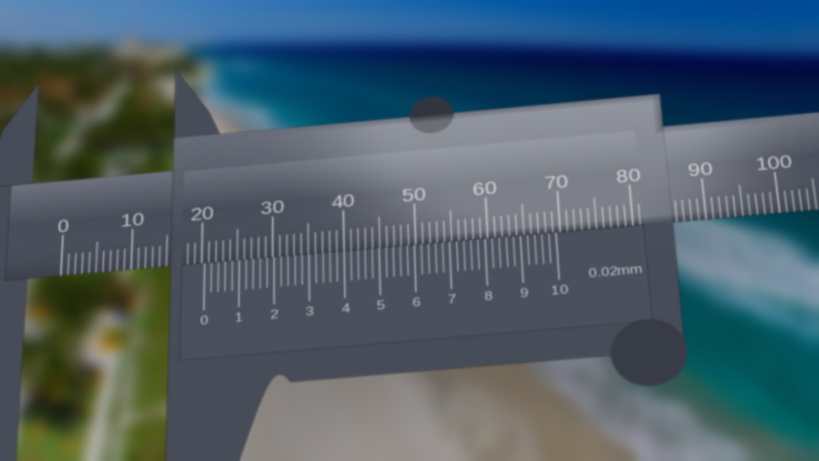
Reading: 20.4 mm
